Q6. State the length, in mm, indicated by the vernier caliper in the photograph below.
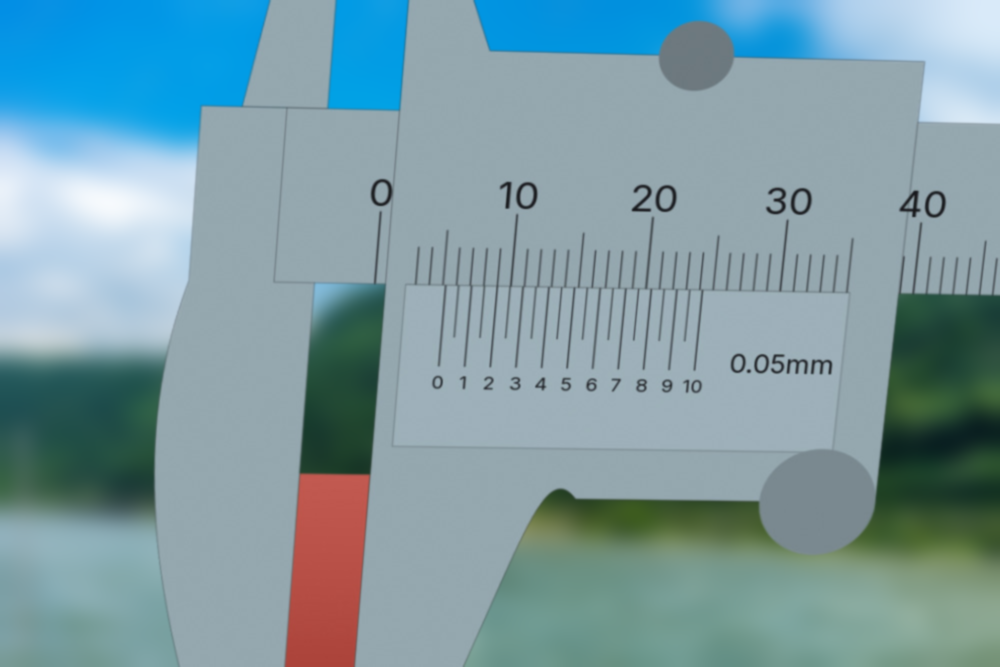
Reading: 5.2 mm
